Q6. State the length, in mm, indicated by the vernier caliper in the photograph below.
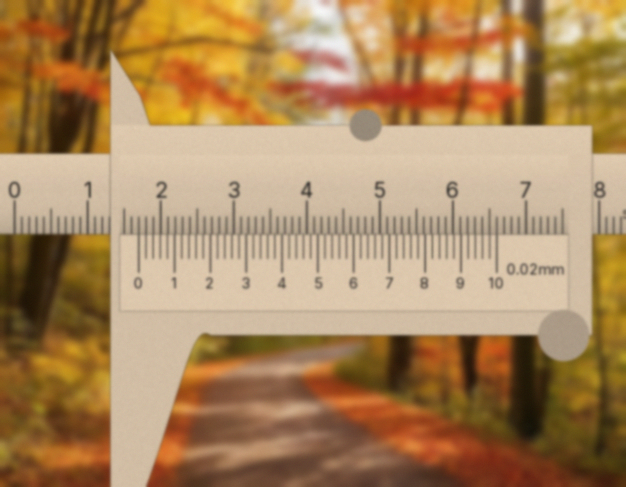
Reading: 17.0 mm
